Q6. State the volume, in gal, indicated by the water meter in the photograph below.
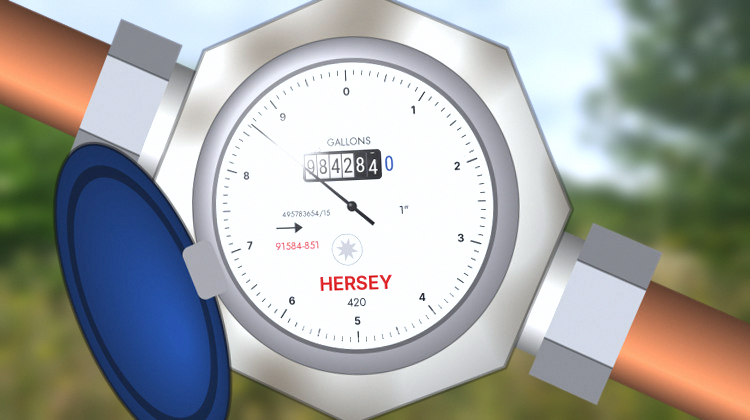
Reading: 9842838.6 gal
